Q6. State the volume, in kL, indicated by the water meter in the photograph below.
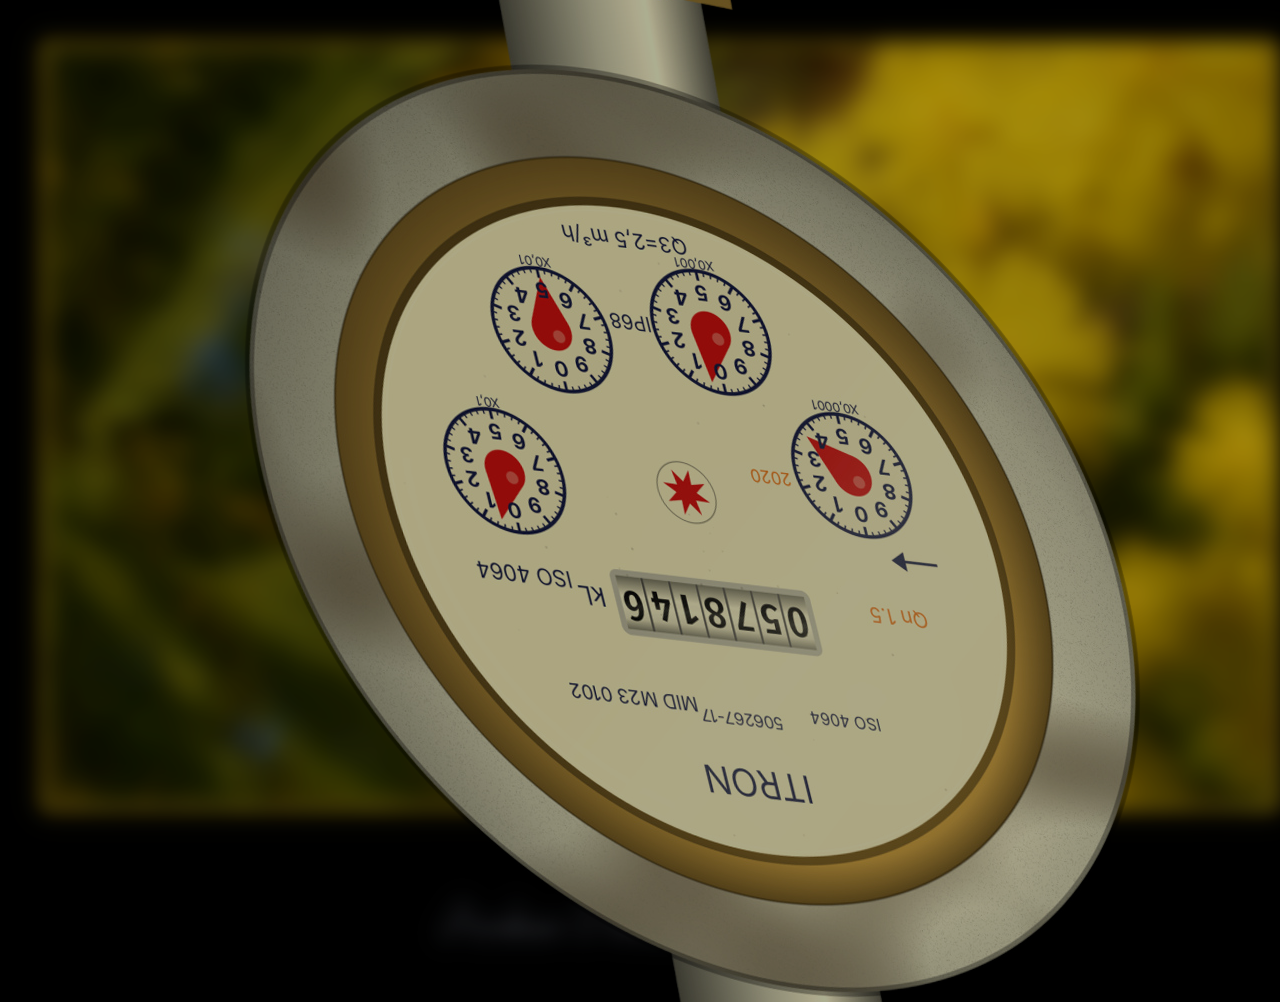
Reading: 578146.0503 kL
